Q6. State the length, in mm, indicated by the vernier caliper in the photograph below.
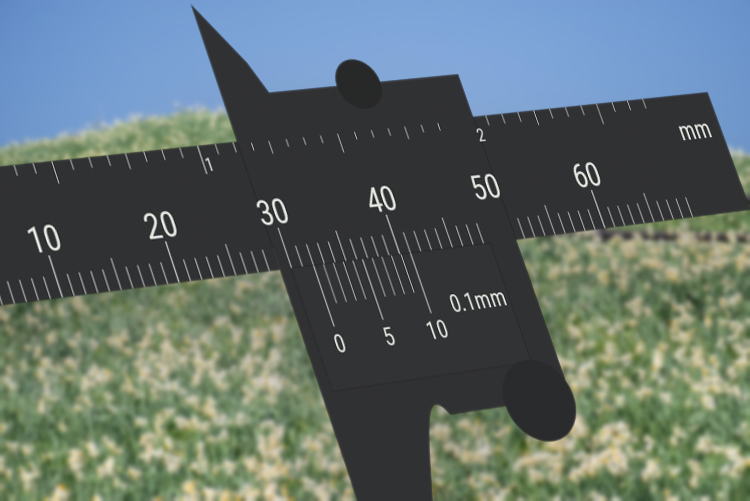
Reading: 32.0 mm
